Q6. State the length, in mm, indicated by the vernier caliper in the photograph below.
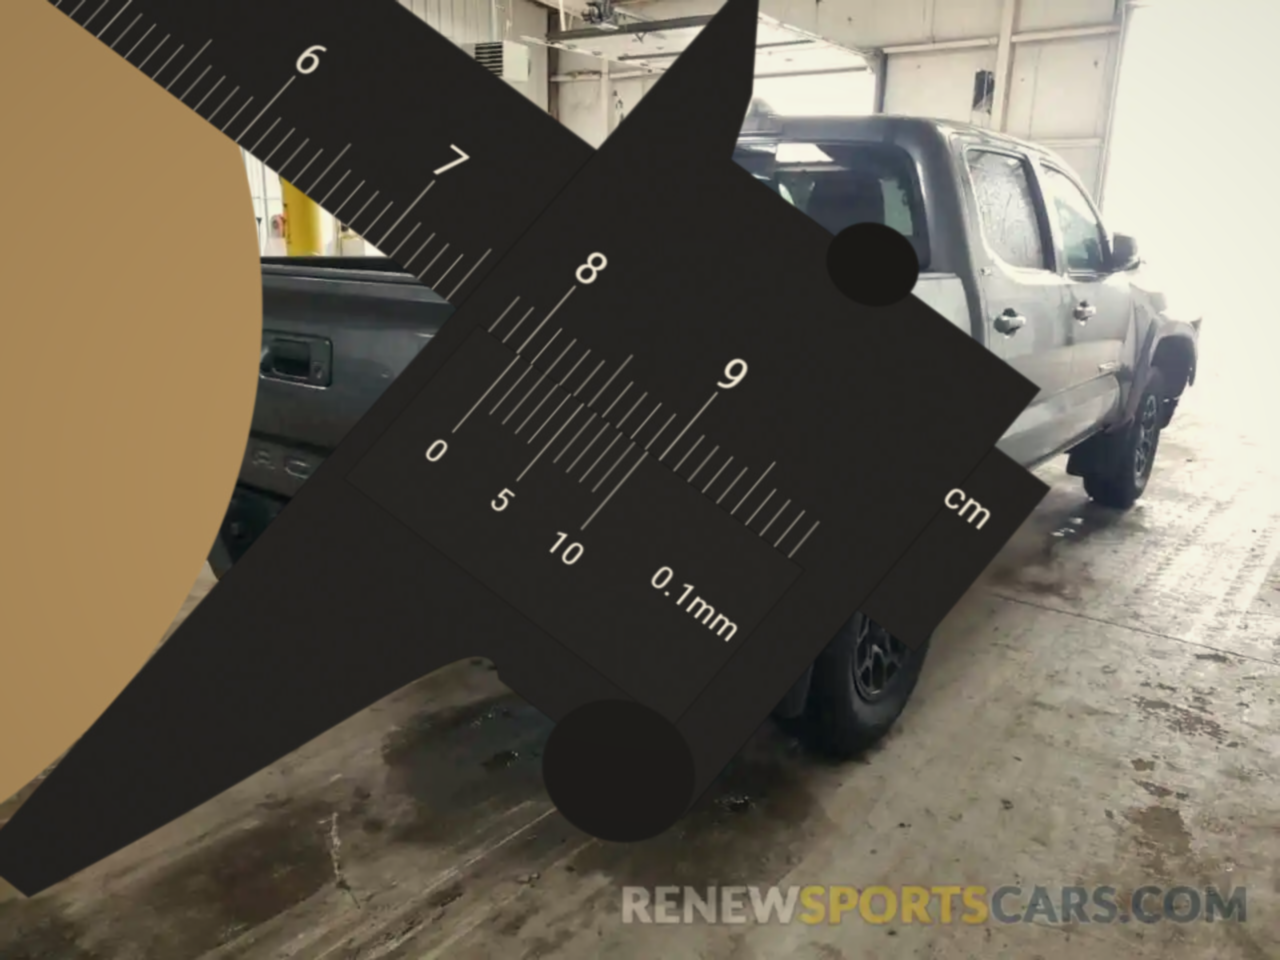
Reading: 80.2 mm
